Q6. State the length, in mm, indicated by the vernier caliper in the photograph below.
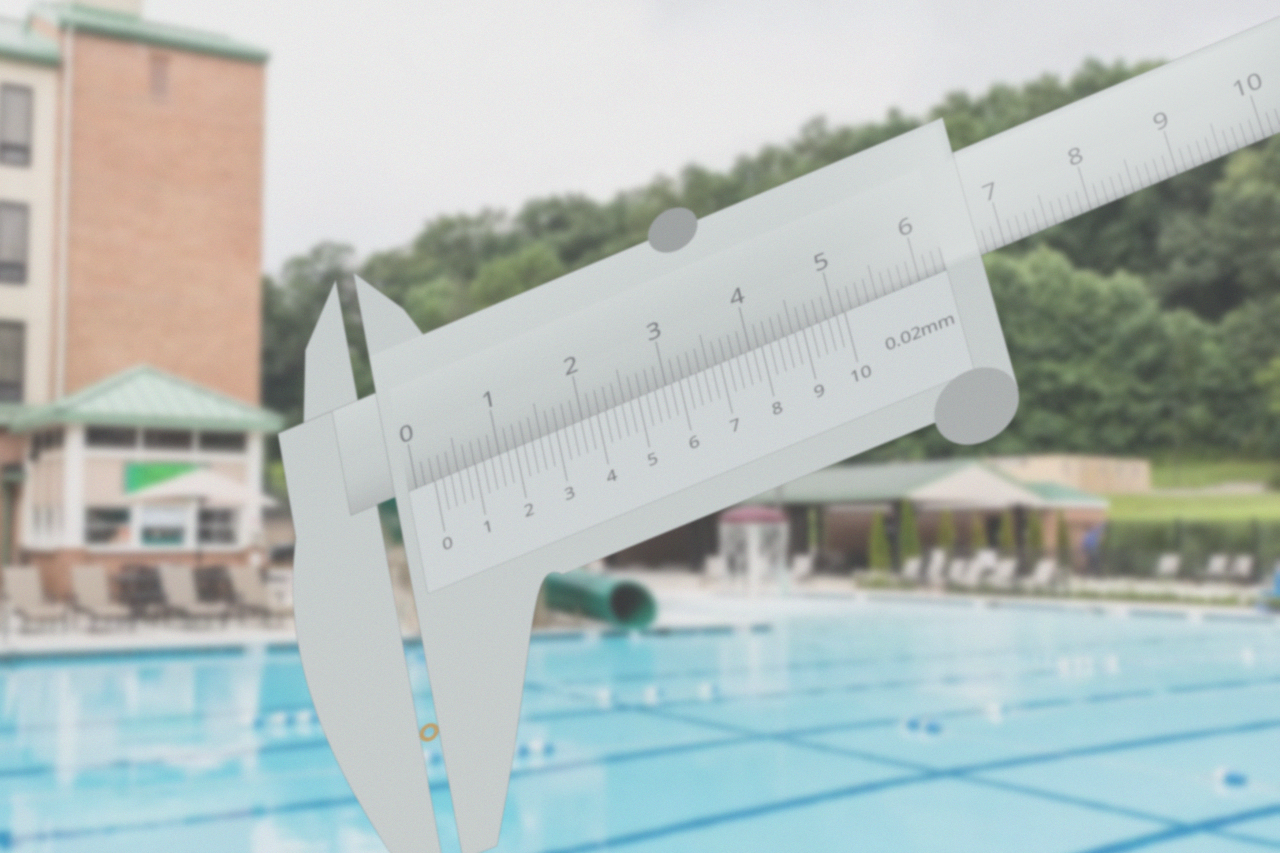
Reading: 2.2 mm
